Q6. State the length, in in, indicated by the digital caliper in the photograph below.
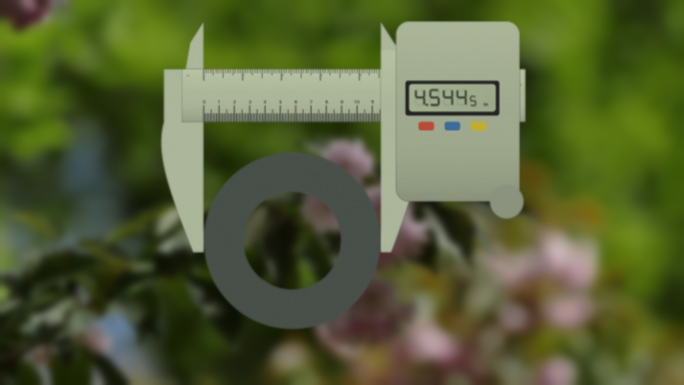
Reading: 4.5445 in
